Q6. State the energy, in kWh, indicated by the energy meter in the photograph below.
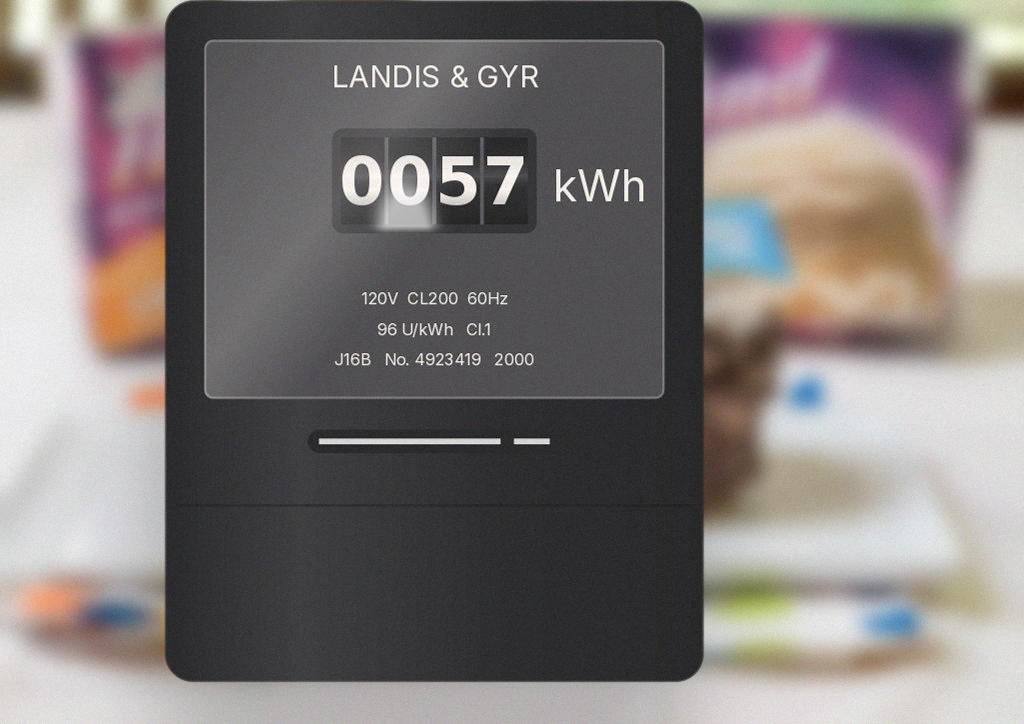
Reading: 57 kWh
